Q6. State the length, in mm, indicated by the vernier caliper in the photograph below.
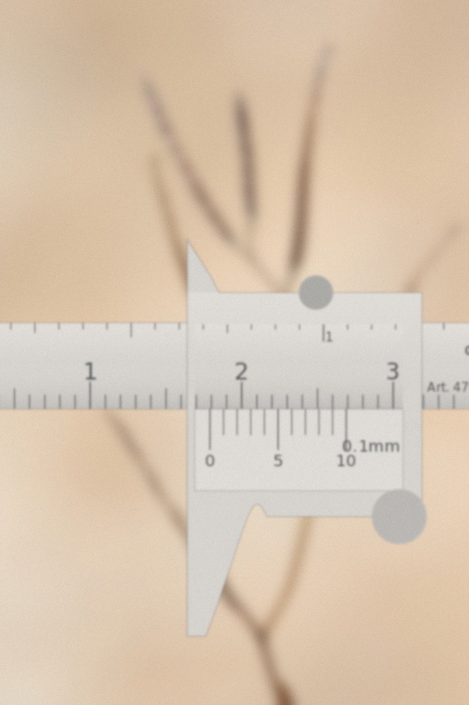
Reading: 17.9 mm
